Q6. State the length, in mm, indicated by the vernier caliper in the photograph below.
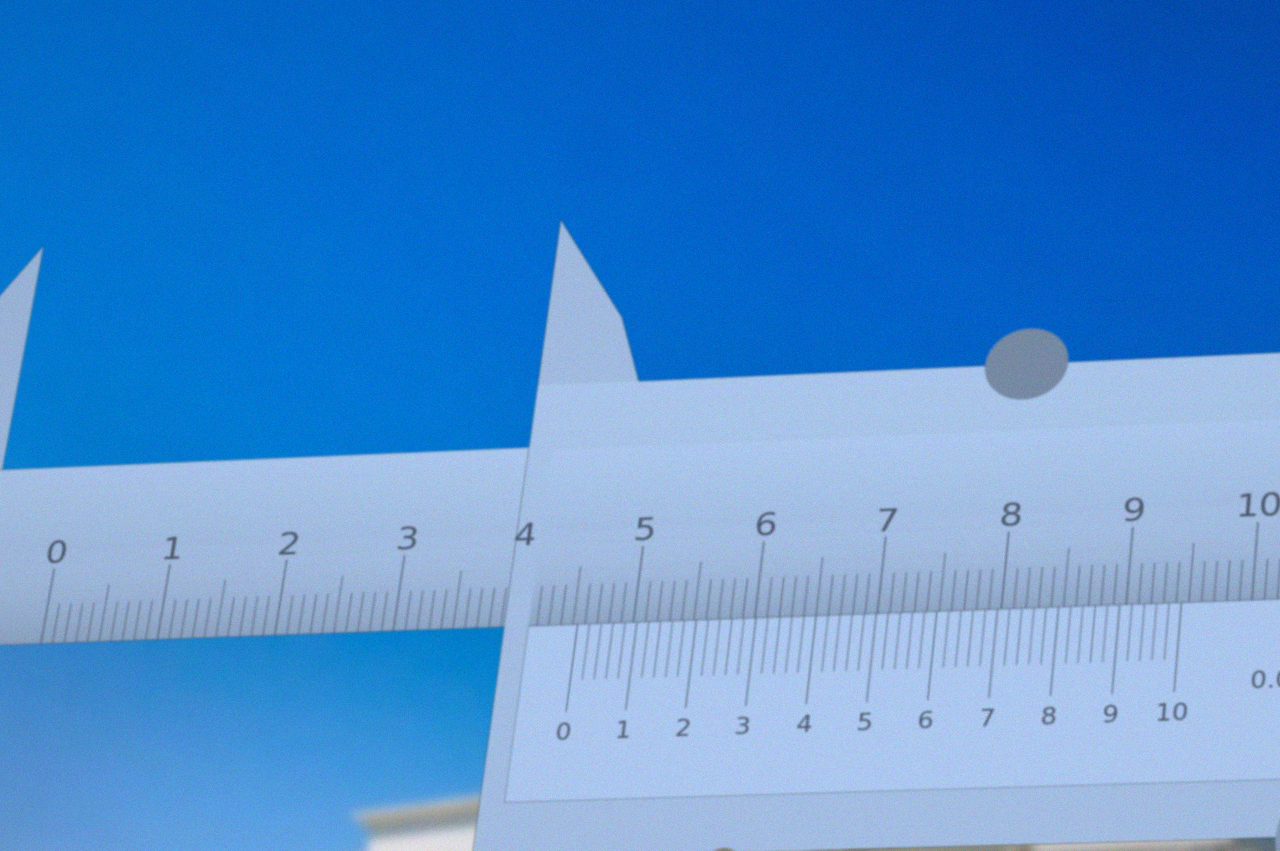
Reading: 45.4 mm
